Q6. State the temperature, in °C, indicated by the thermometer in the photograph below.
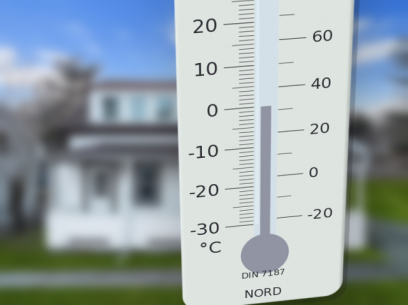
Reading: 0 °C
